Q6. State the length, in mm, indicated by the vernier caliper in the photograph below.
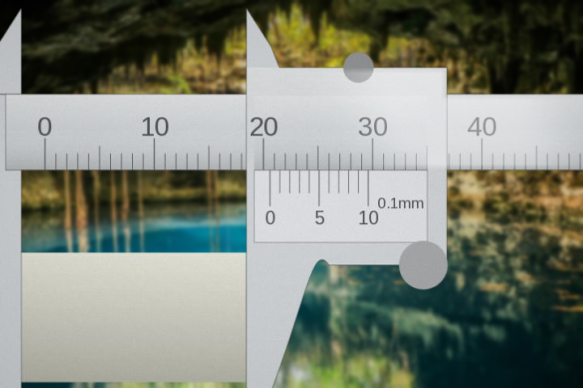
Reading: 20.6 mm
